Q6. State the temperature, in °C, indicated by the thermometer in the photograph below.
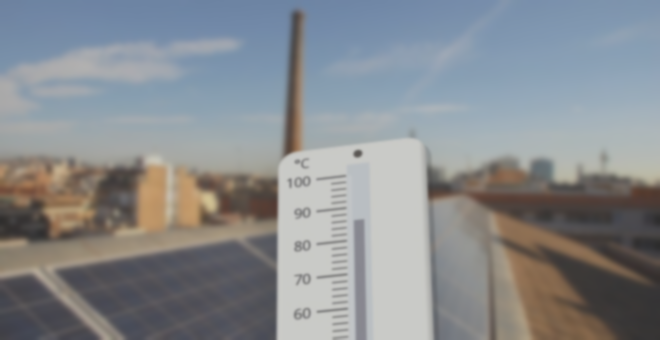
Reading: 86 °C
